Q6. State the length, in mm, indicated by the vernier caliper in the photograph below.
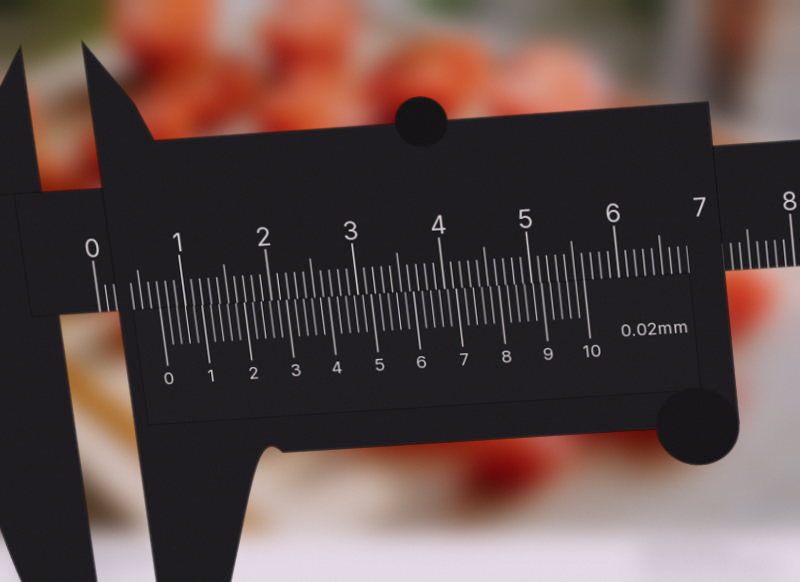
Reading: 7.0 mm
